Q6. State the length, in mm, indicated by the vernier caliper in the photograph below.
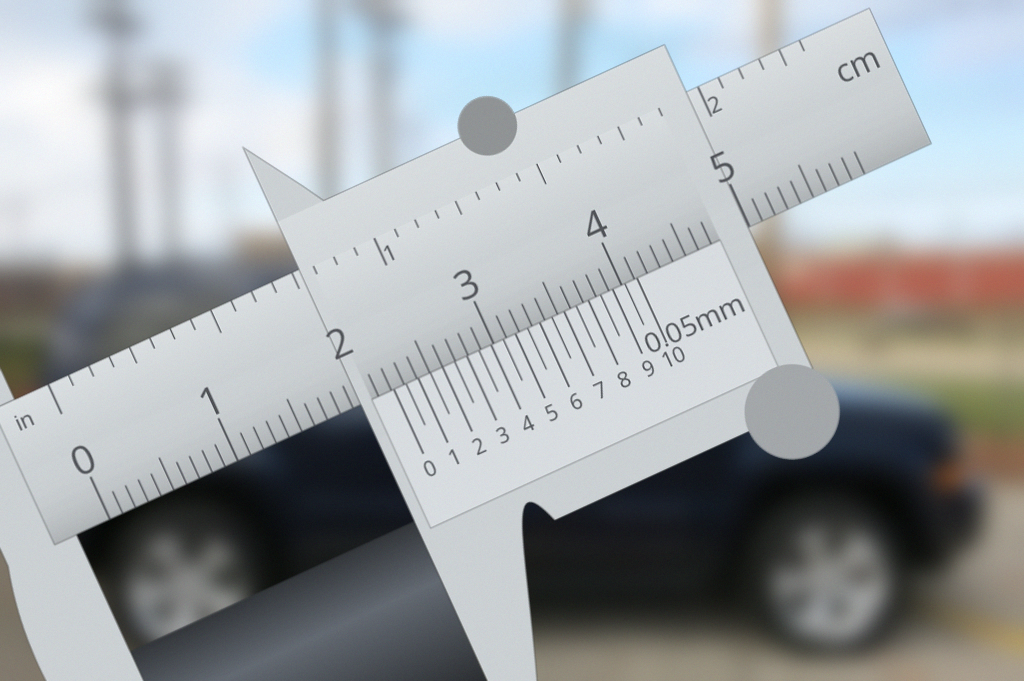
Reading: 22.2 mm
